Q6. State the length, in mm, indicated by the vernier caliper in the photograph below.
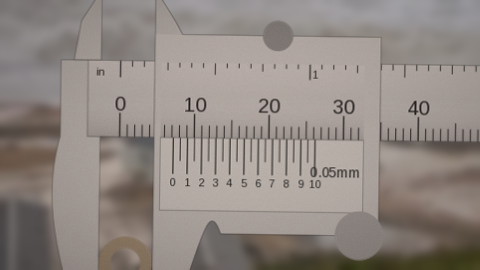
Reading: 7.2 mm
